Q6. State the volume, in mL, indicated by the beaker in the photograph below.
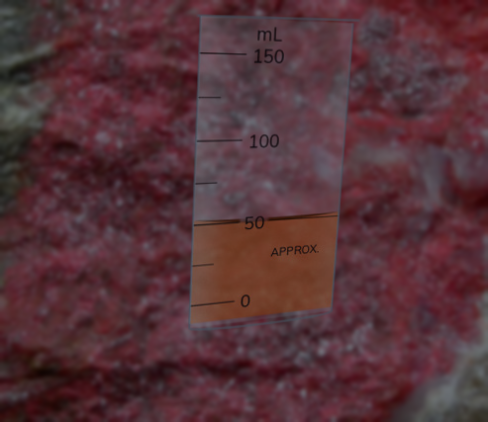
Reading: 50 mL
